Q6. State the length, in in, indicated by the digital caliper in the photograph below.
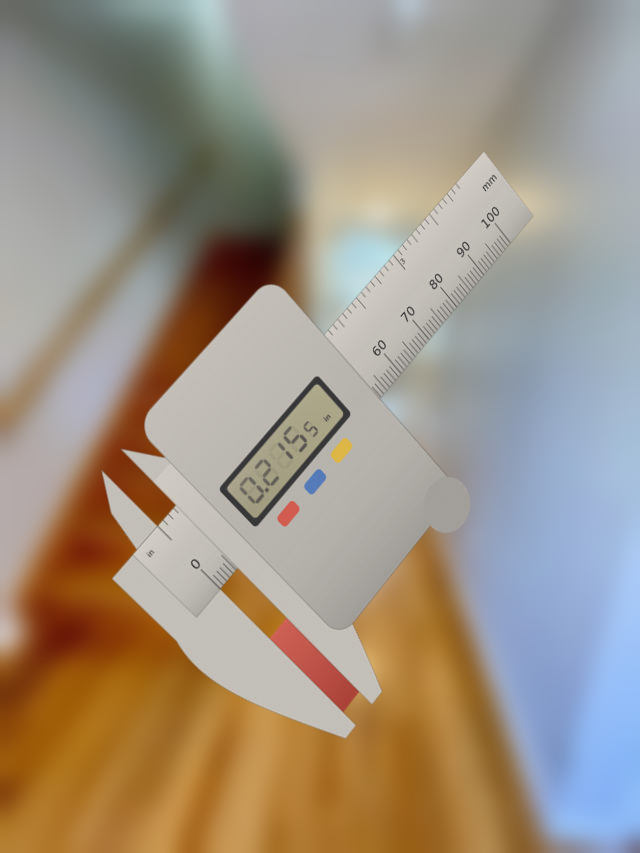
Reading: 0.2155 in
